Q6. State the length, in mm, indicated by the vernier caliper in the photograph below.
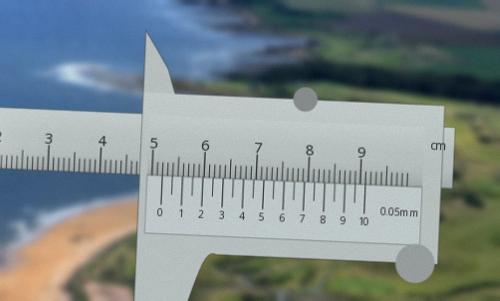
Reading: 52.0 mm
